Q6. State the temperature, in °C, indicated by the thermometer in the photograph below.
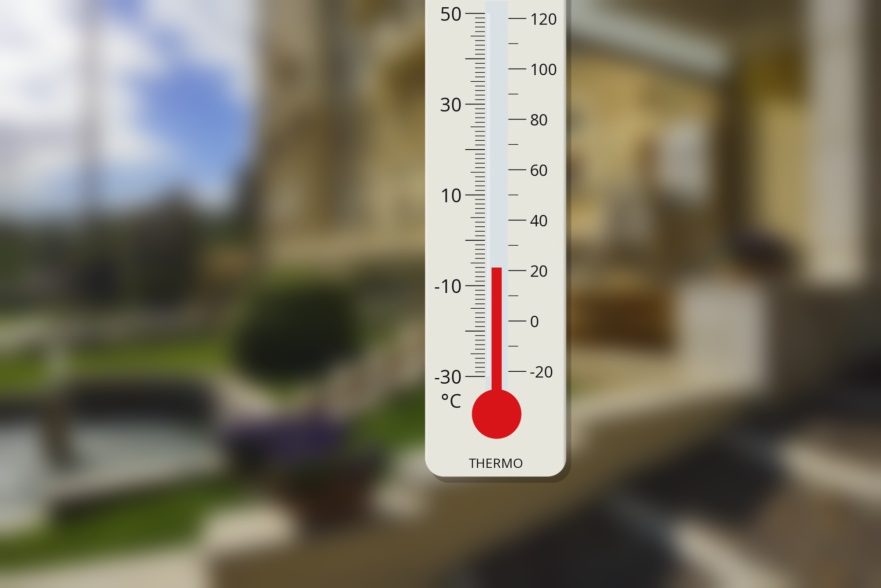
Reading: -6 °C
